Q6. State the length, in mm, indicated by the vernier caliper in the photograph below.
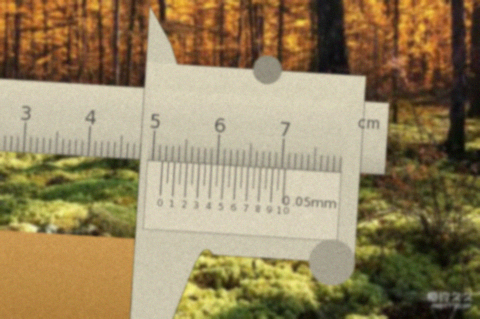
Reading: 51.5 mm
